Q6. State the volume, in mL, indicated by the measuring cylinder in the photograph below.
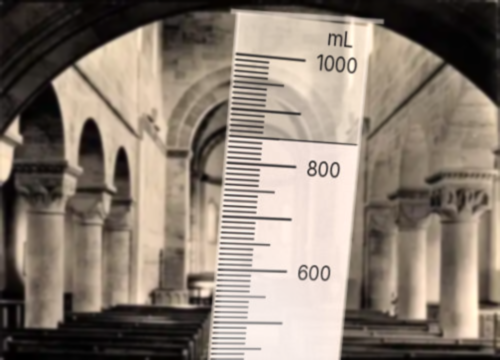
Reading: 850 mL
